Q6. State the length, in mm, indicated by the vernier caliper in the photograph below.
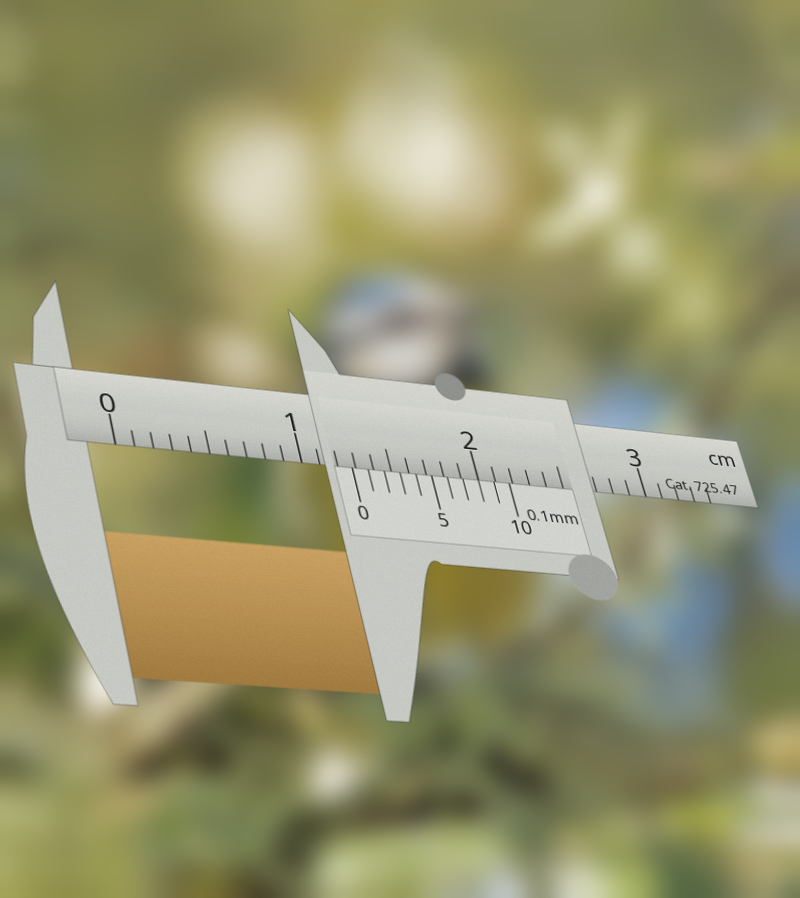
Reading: 12.8 mm
